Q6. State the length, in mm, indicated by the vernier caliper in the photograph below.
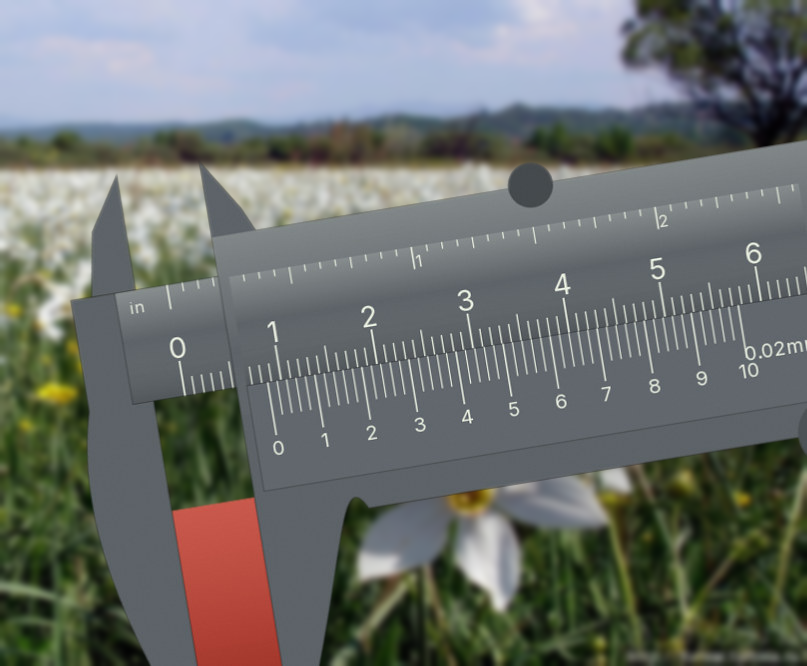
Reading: 8.6 mm
